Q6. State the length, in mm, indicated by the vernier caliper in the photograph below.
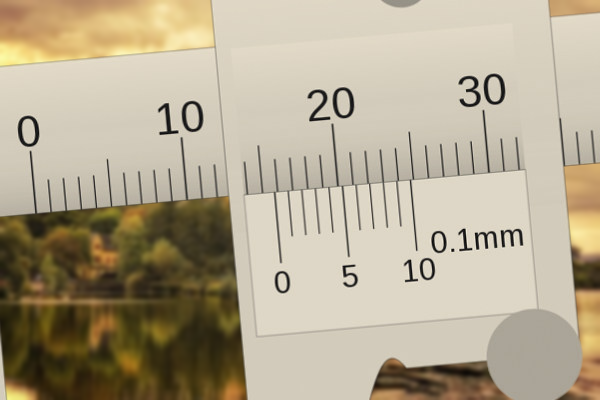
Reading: 15.8 mm
